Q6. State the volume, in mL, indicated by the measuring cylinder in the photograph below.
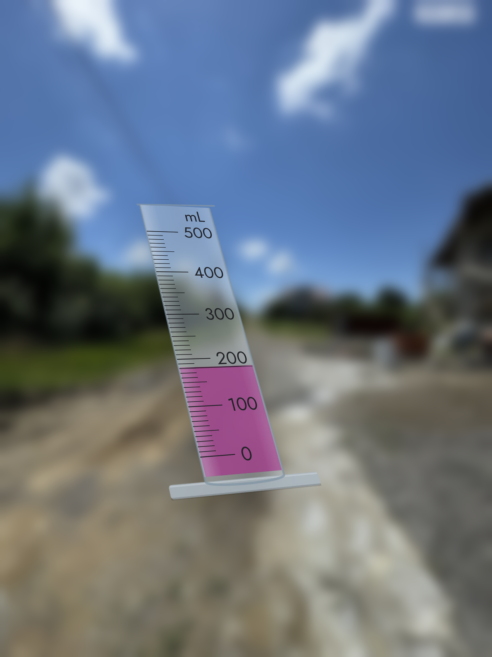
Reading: 180 mL
